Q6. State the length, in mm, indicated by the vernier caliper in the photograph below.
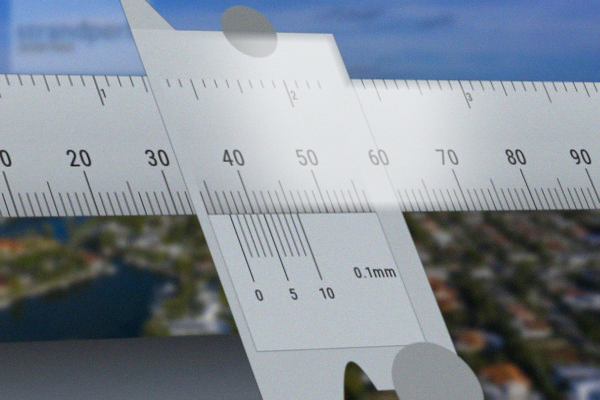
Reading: 36.8 mm
